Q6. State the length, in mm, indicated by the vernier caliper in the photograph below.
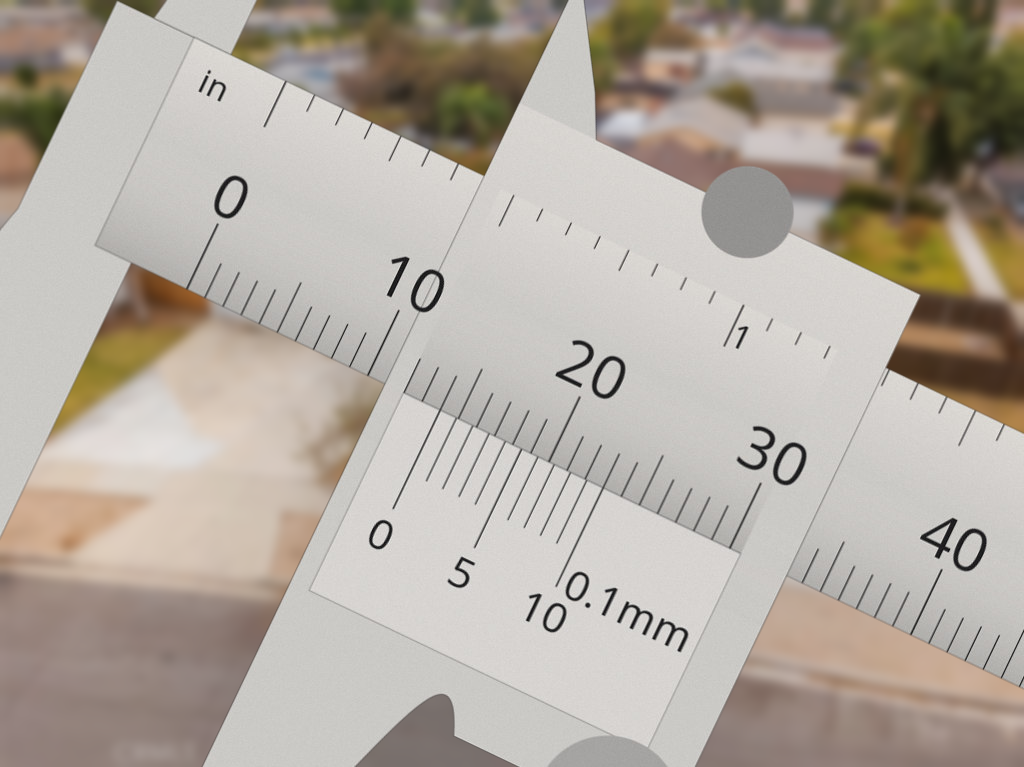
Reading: 14.0 mm
